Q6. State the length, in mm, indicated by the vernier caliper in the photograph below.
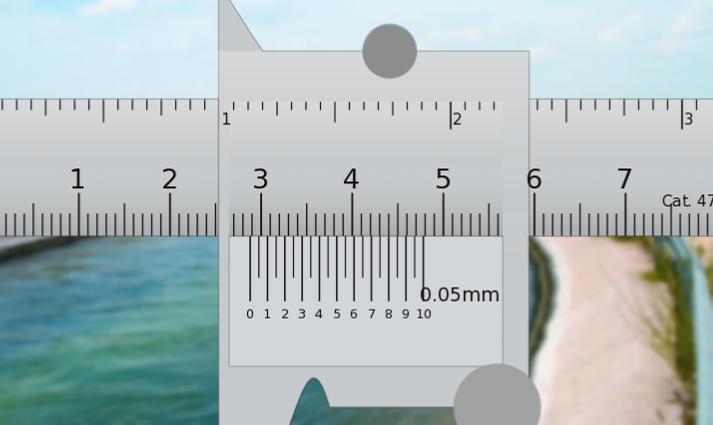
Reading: 28.8 mm
